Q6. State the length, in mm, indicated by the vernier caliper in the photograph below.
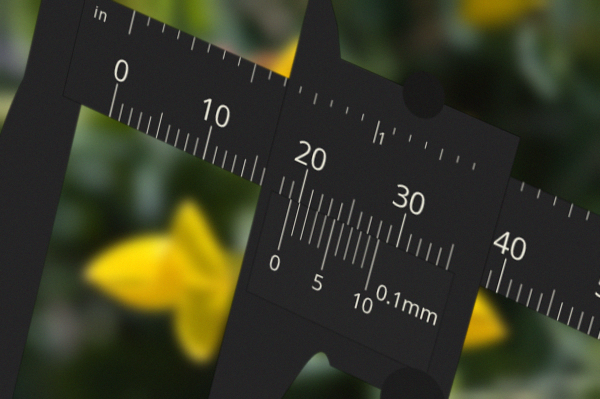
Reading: 19.2 mm
